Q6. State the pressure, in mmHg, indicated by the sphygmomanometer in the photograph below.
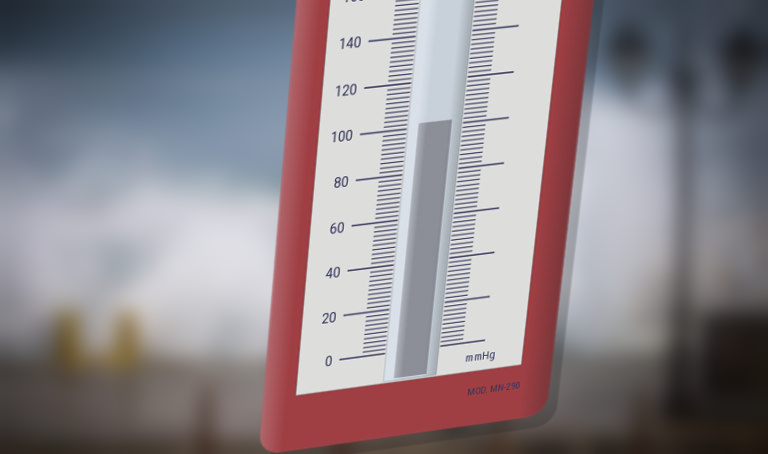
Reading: 102 mmHg
